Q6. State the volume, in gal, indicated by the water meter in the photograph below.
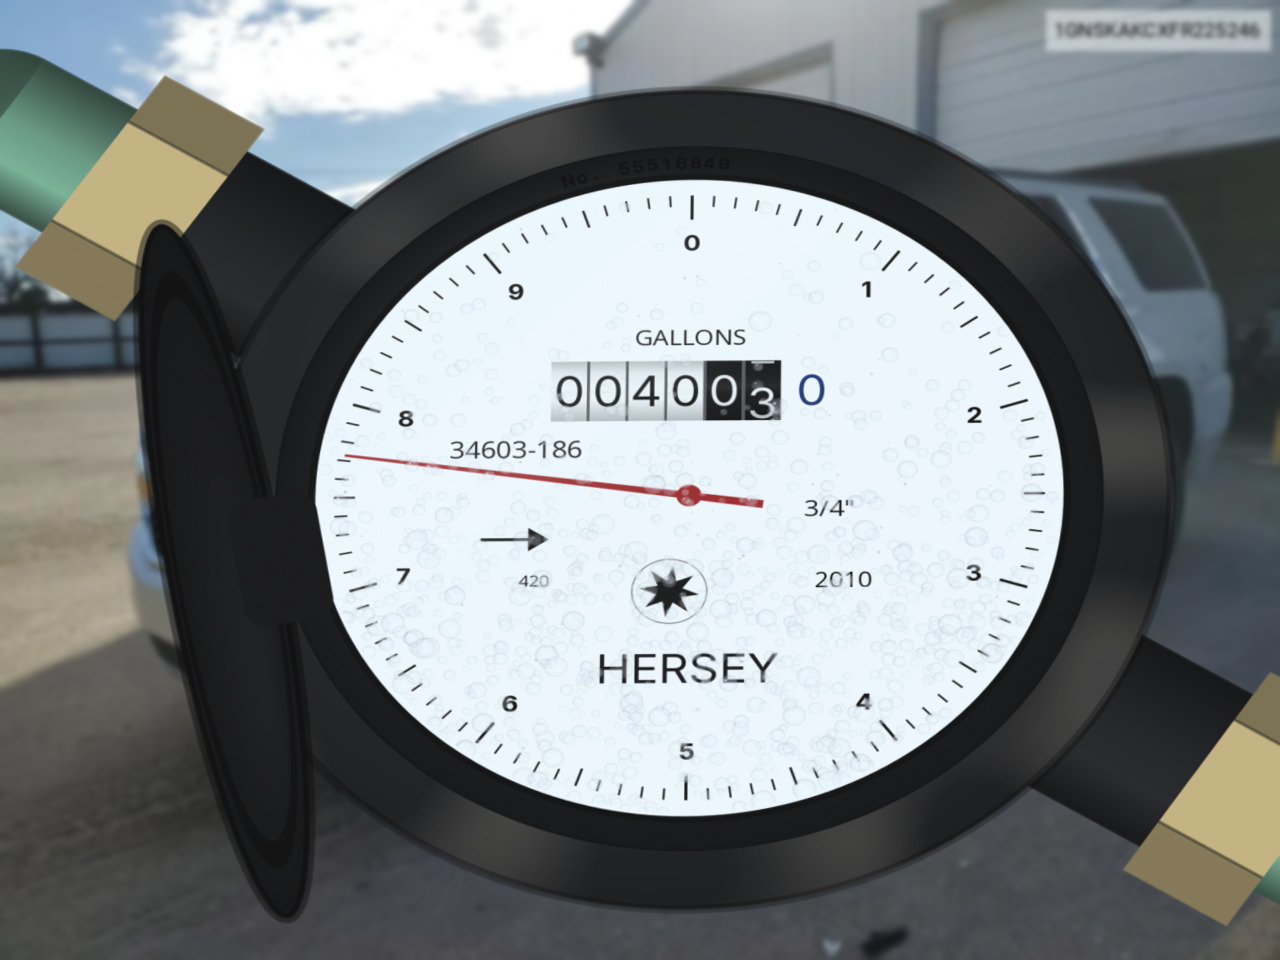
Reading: 40027.7 gal
